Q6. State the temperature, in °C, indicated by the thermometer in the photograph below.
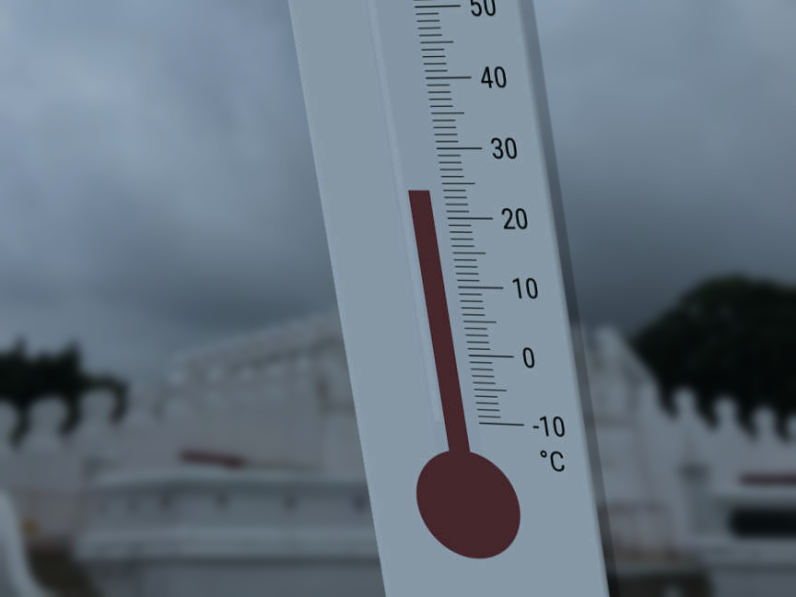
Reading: 24 °C
